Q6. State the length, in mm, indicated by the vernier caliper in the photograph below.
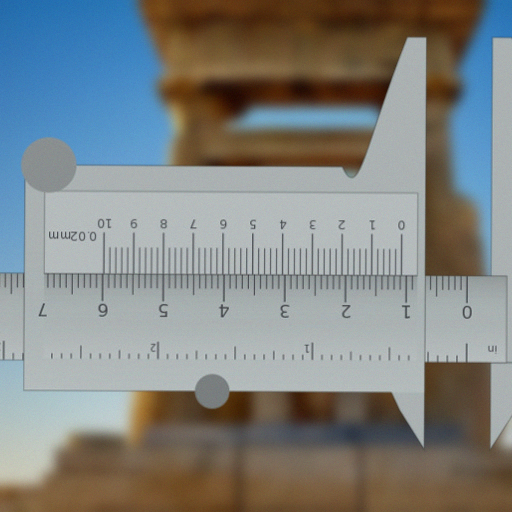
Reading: 10.8 mm
